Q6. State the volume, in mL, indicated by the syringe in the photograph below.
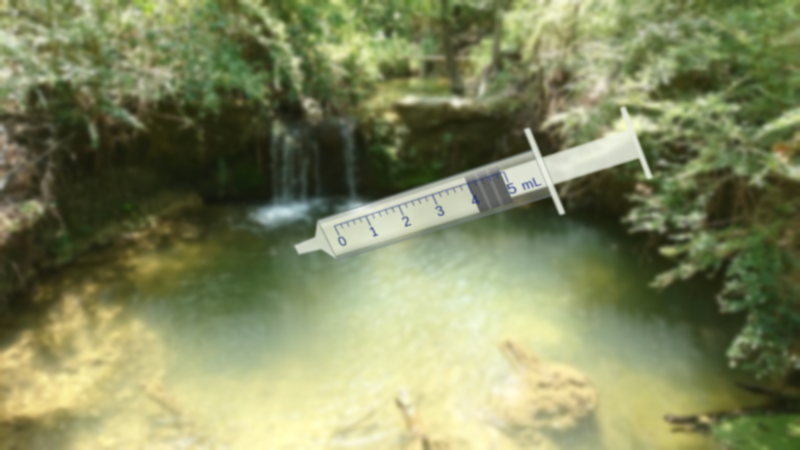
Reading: 4 mL
